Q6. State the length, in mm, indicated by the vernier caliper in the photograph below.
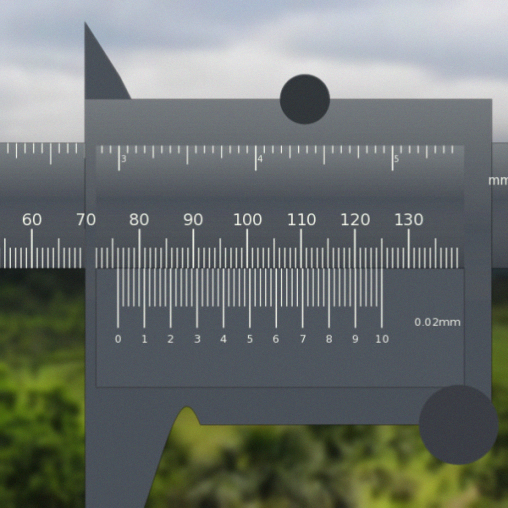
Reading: 76.0 mm
